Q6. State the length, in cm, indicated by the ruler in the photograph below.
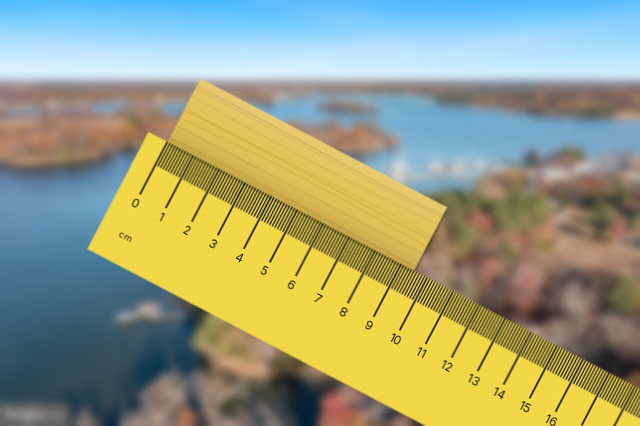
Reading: 9.5 cm
